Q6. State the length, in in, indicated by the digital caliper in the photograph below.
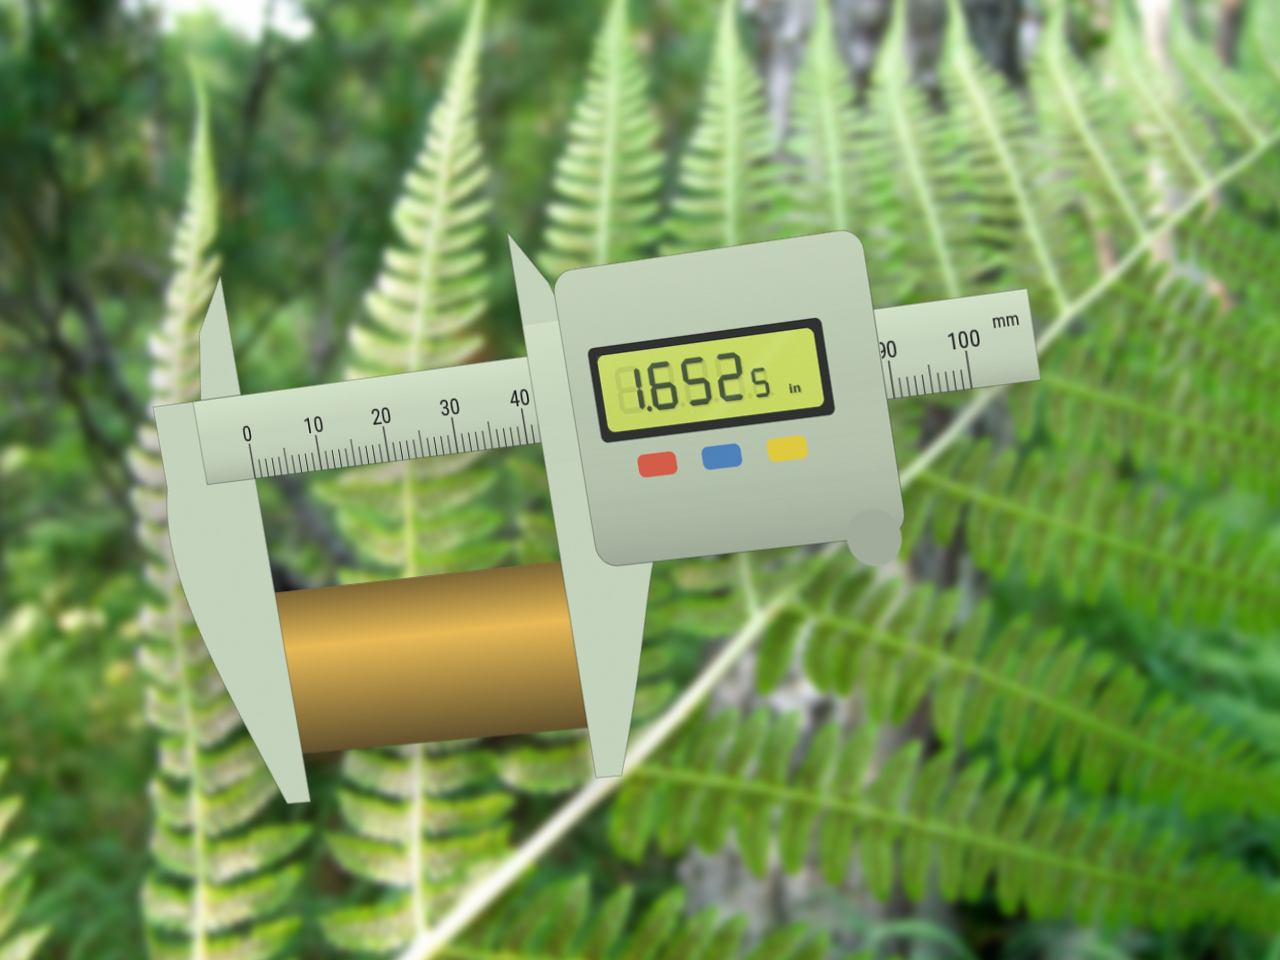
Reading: 1.6525 in
